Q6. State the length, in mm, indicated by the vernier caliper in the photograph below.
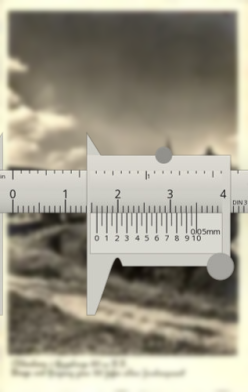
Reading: 16.0 mm
